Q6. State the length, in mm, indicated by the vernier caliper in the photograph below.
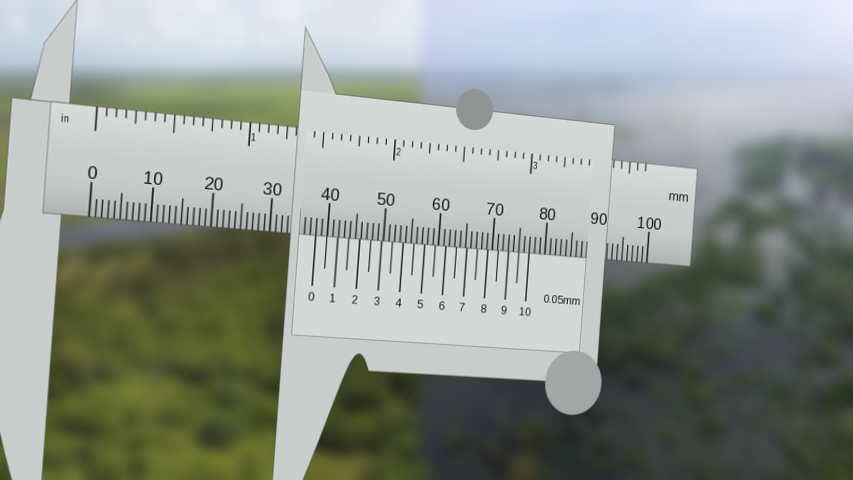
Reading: 38.0 mm
